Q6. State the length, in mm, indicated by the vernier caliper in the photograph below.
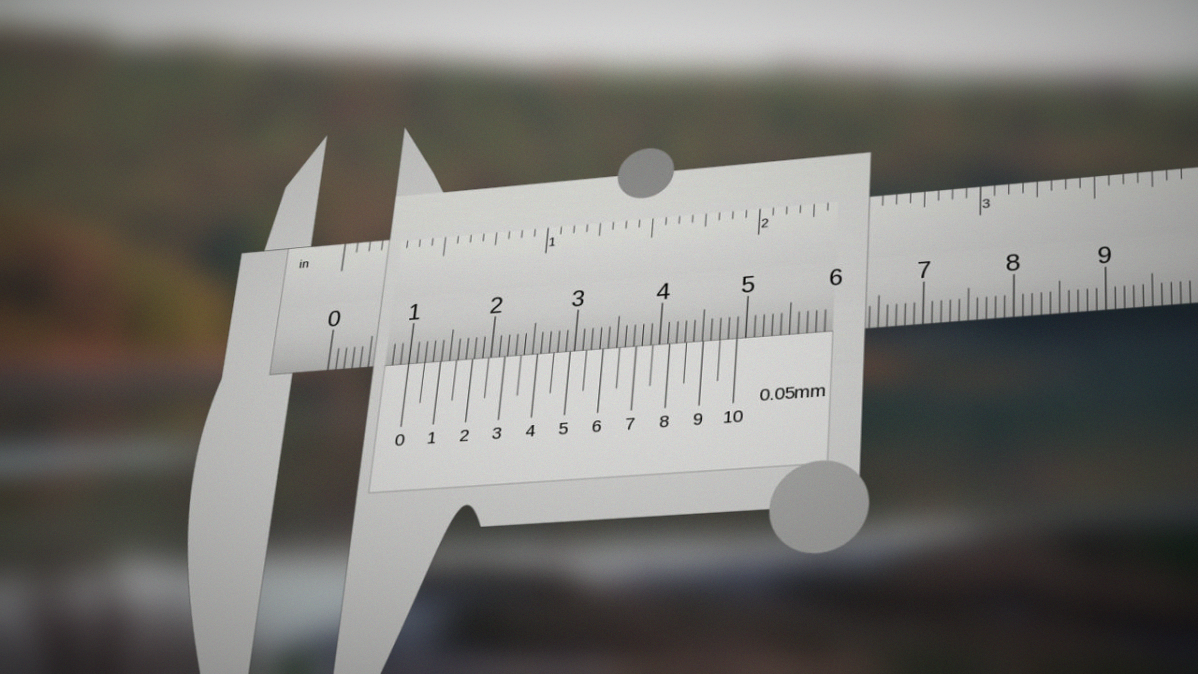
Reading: 10.0 mm
